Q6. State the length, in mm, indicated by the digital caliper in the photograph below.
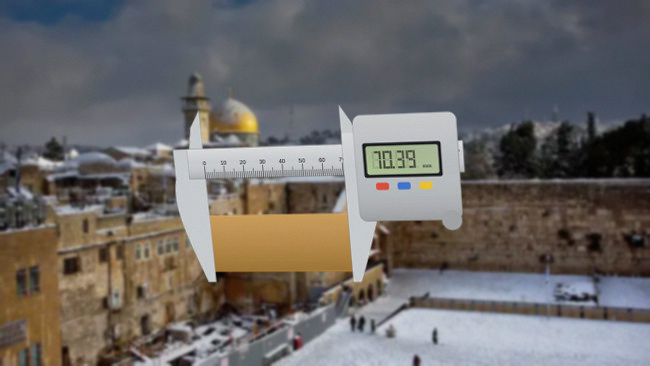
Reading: 70.39 mm
